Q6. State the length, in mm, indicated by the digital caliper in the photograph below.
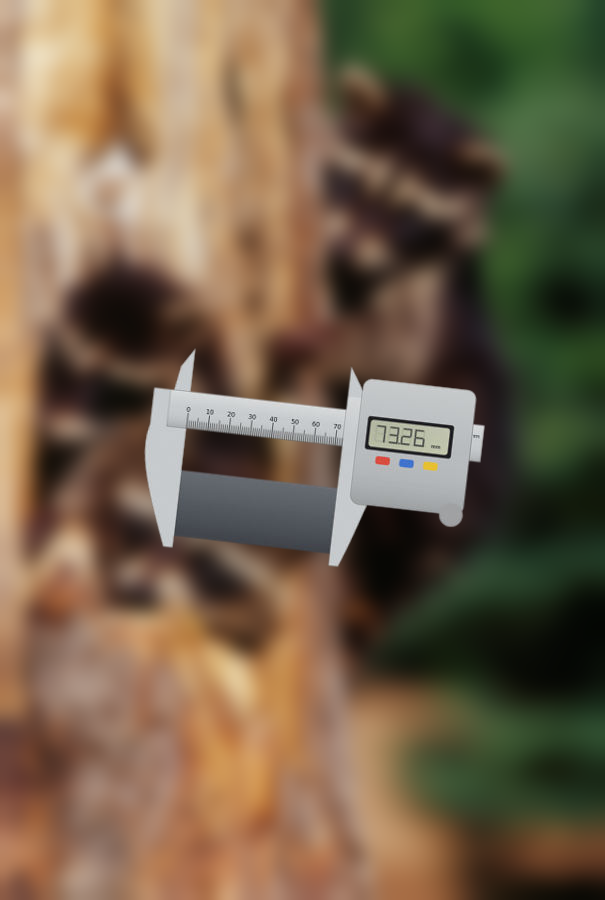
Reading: 73.26 mm
